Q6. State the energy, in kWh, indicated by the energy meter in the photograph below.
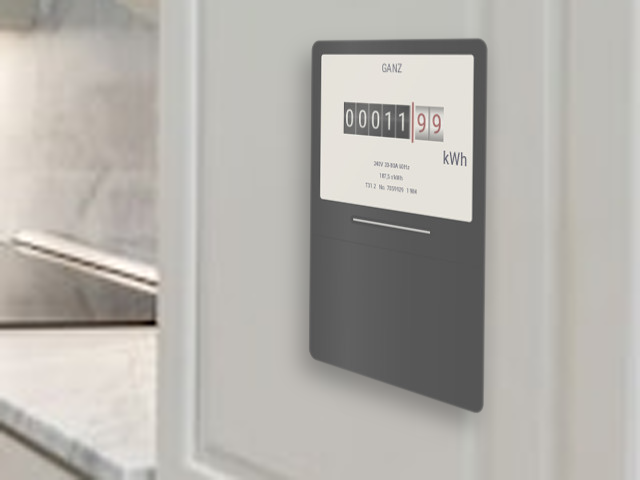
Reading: 11.99 kWh
